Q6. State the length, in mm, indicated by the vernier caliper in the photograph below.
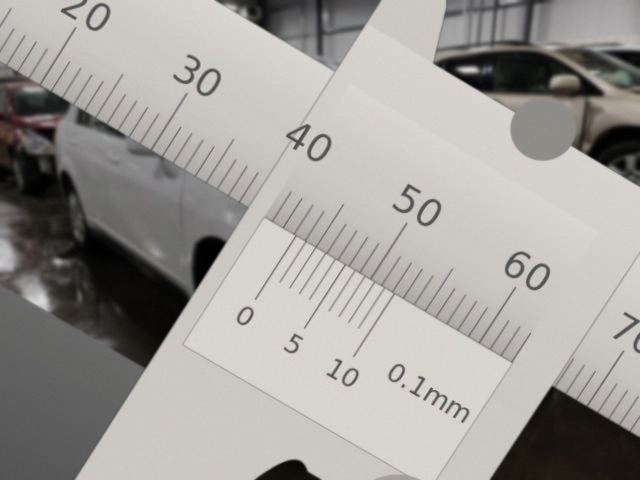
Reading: 43.2 mm
